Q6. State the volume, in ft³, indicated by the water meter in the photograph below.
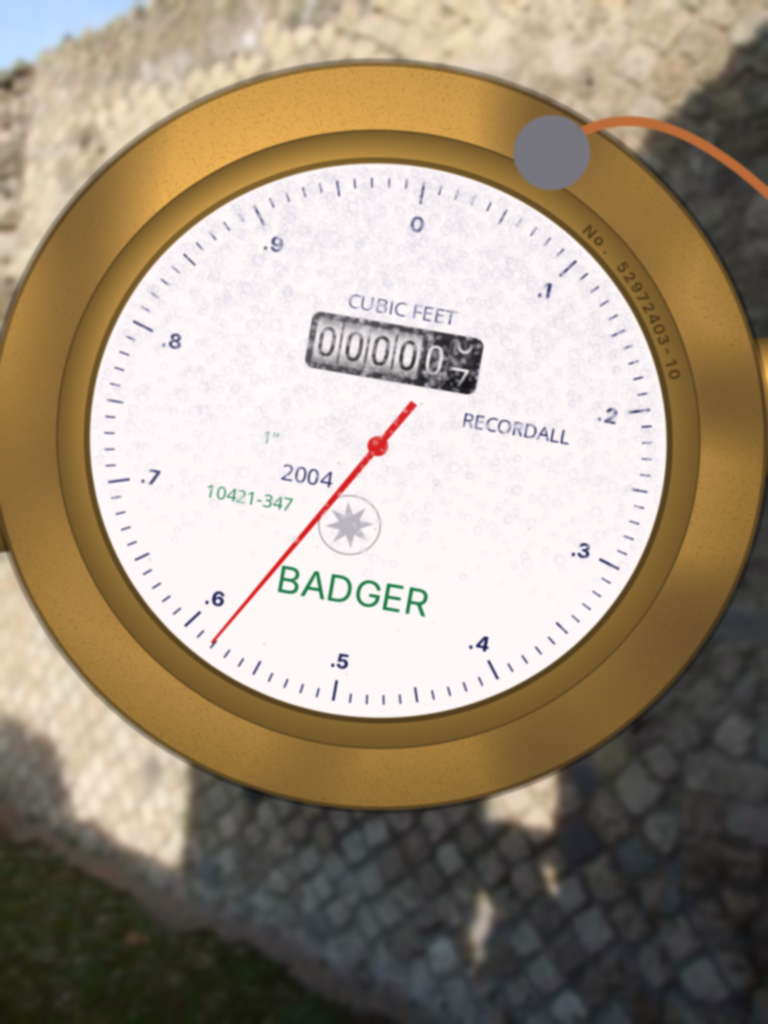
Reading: 6.58 ft³
